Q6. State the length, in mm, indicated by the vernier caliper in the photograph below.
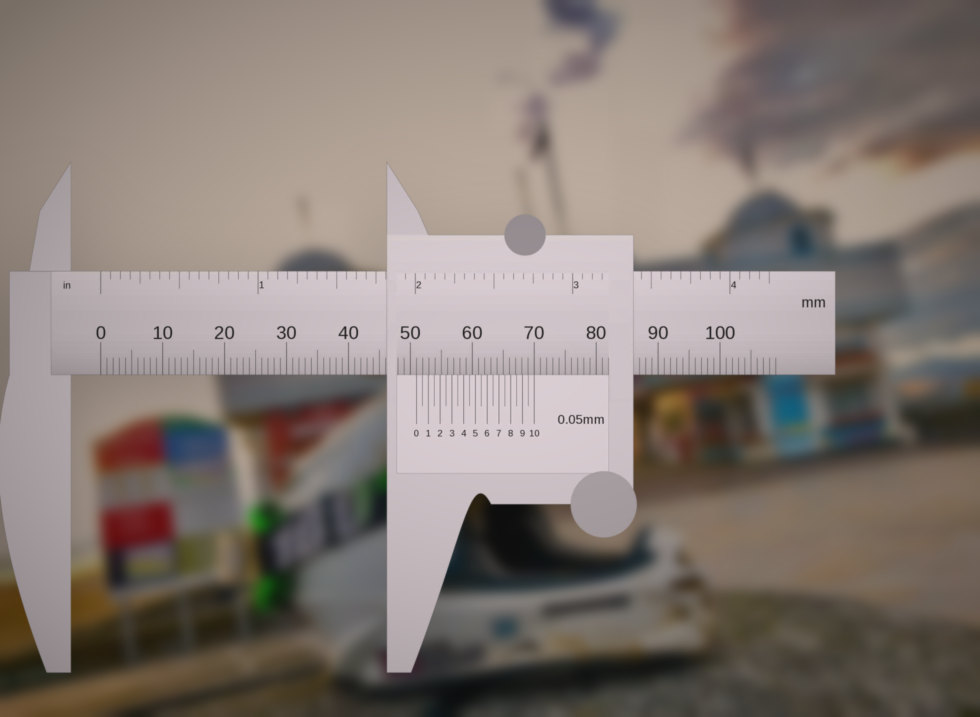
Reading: 51.0 mm
